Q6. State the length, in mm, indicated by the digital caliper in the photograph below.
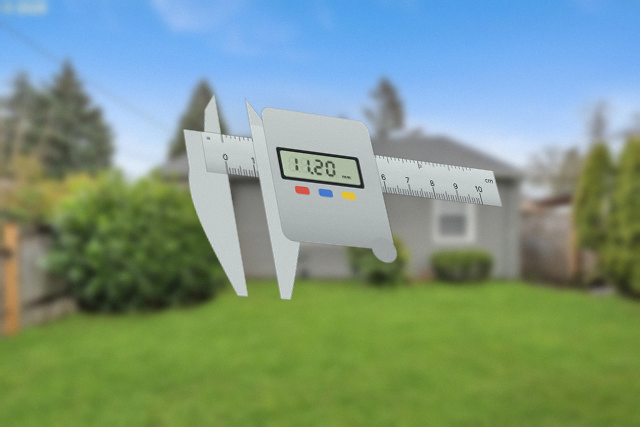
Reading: 11.20 mm
